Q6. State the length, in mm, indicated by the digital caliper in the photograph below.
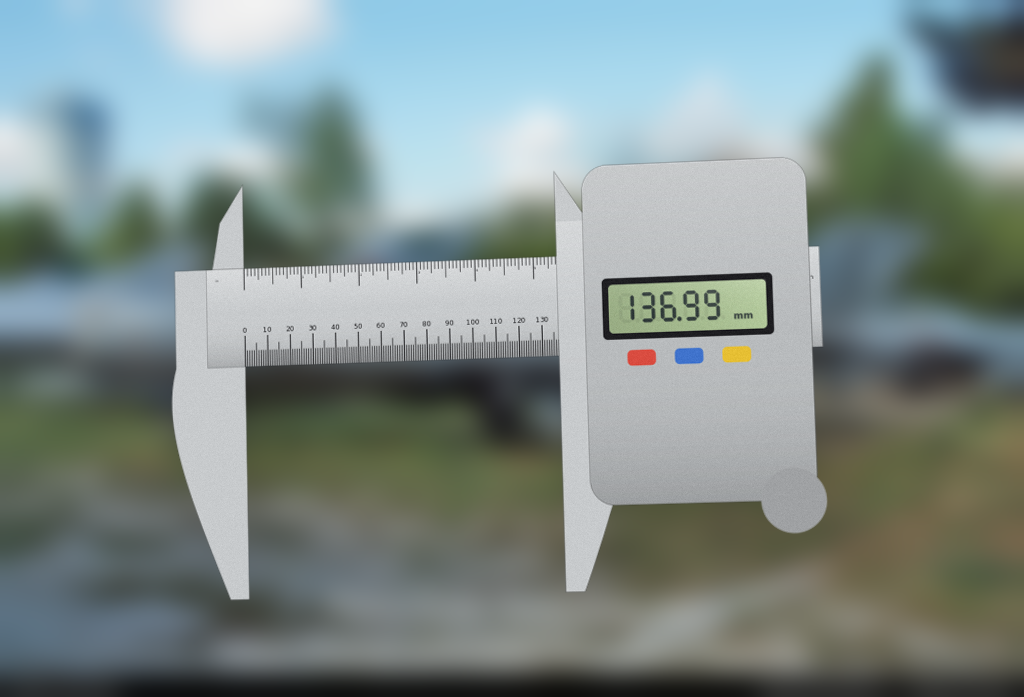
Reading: 136.99 mm
